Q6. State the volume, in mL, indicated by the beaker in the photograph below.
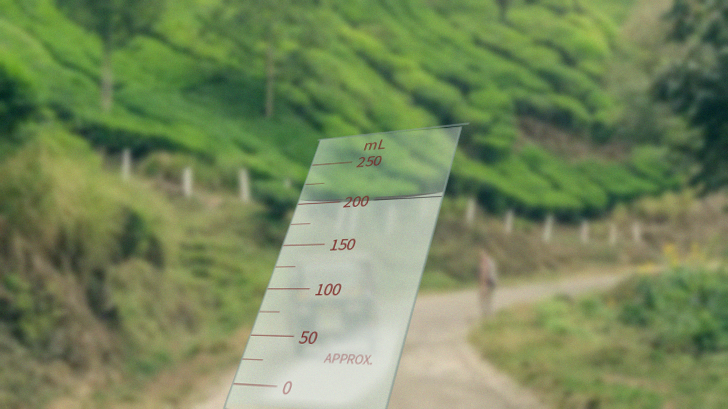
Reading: 200 mL
